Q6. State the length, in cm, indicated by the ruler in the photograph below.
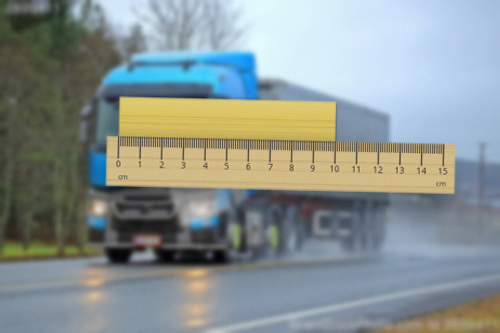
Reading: 10 cm
